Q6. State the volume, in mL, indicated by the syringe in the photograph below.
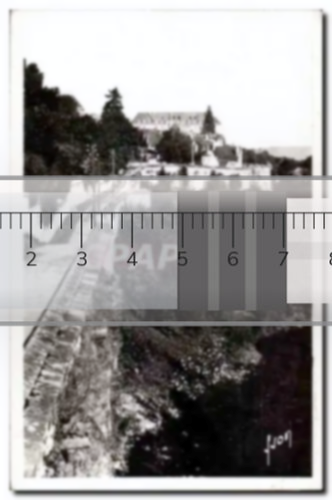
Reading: 4.9 mL
